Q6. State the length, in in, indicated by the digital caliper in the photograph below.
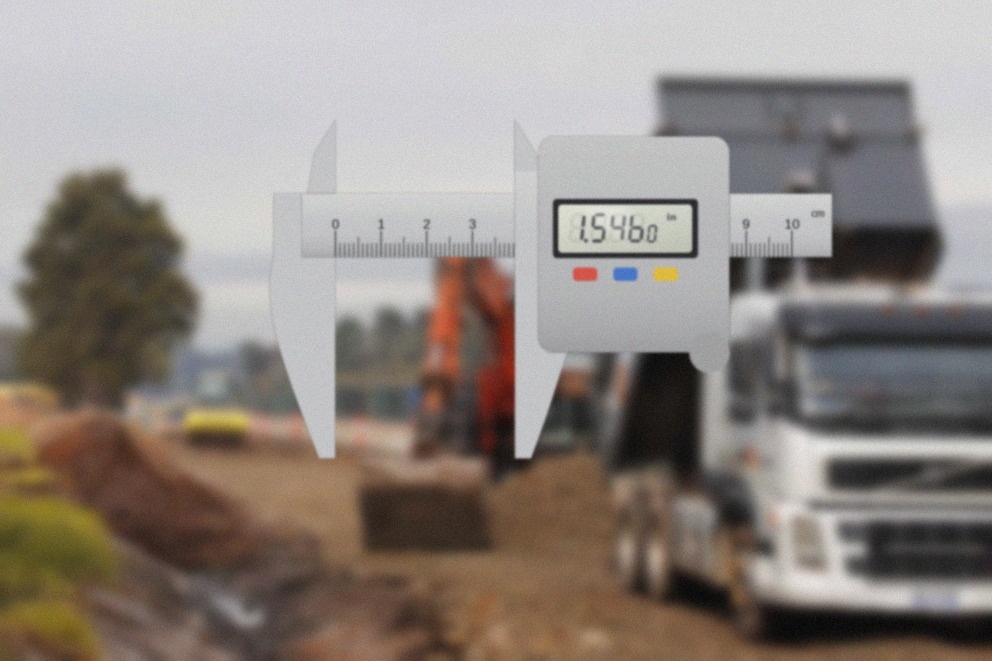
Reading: 1.5460 in
